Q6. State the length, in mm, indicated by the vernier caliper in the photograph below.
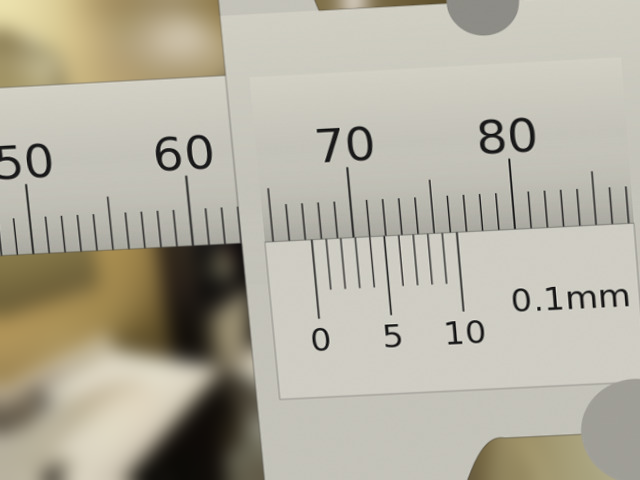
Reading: 67.4 mm
